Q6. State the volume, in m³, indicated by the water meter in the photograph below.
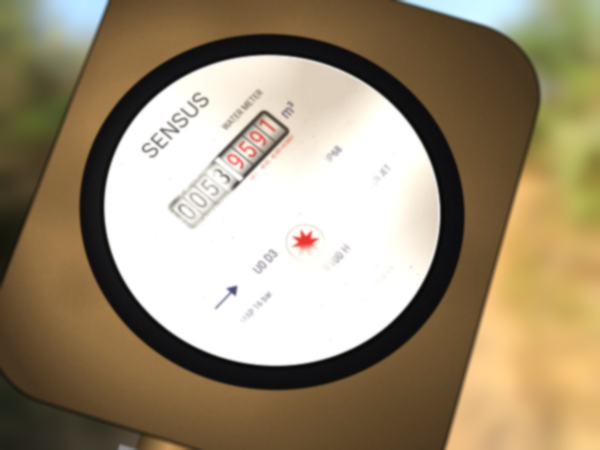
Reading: 53.9591 m³
